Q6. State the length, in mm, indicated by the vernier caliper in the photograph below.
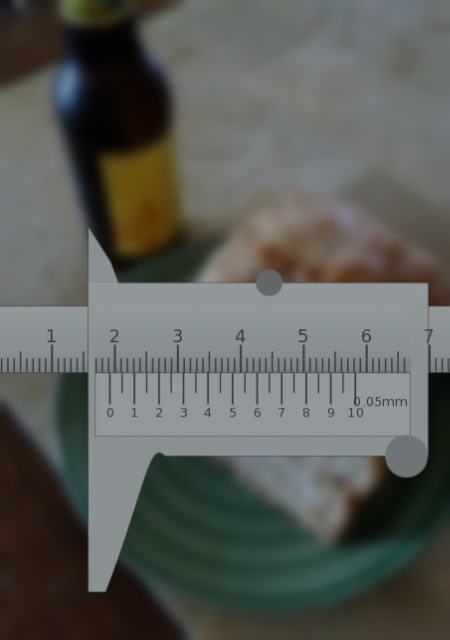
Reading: 19.2 mm
